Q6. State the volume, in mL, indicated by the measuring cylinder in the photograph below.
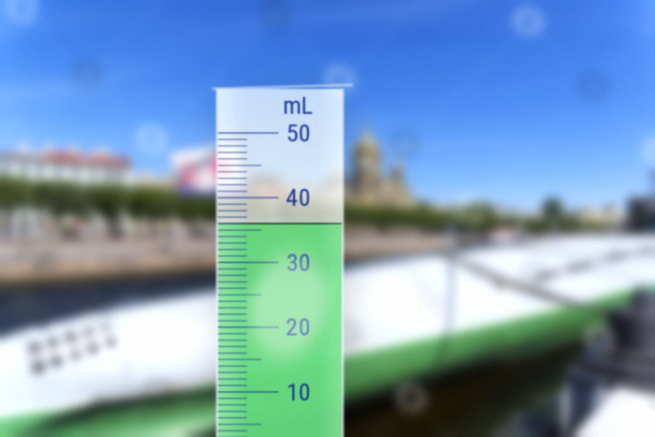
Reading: 36 mL
